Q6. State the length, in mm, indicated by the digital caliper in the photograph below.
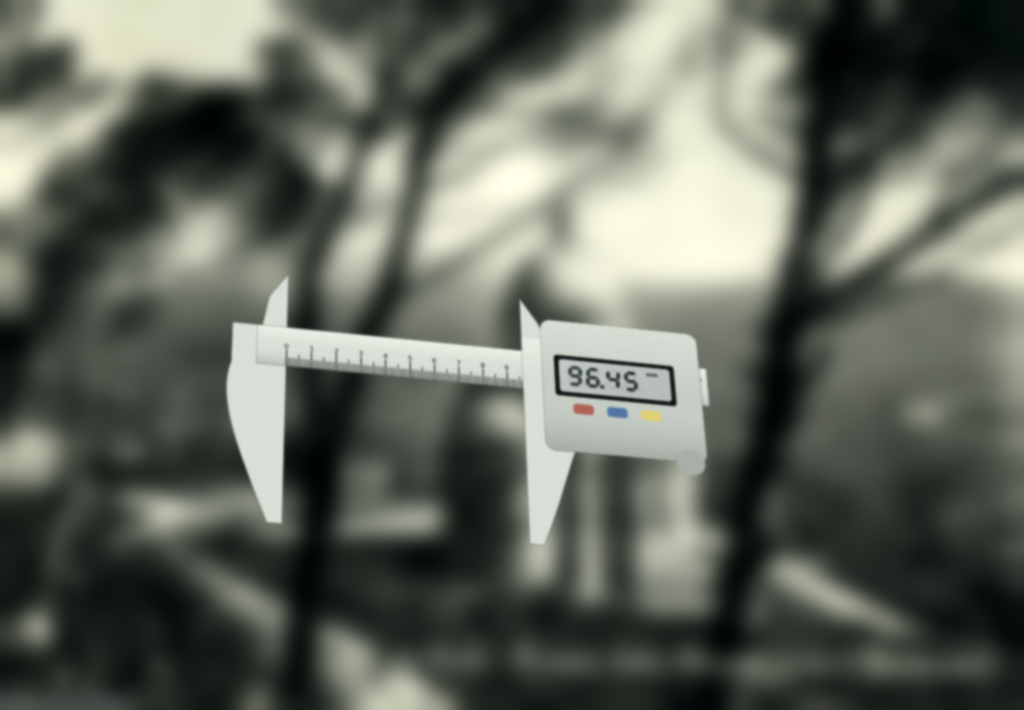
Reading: 96.45 mm
